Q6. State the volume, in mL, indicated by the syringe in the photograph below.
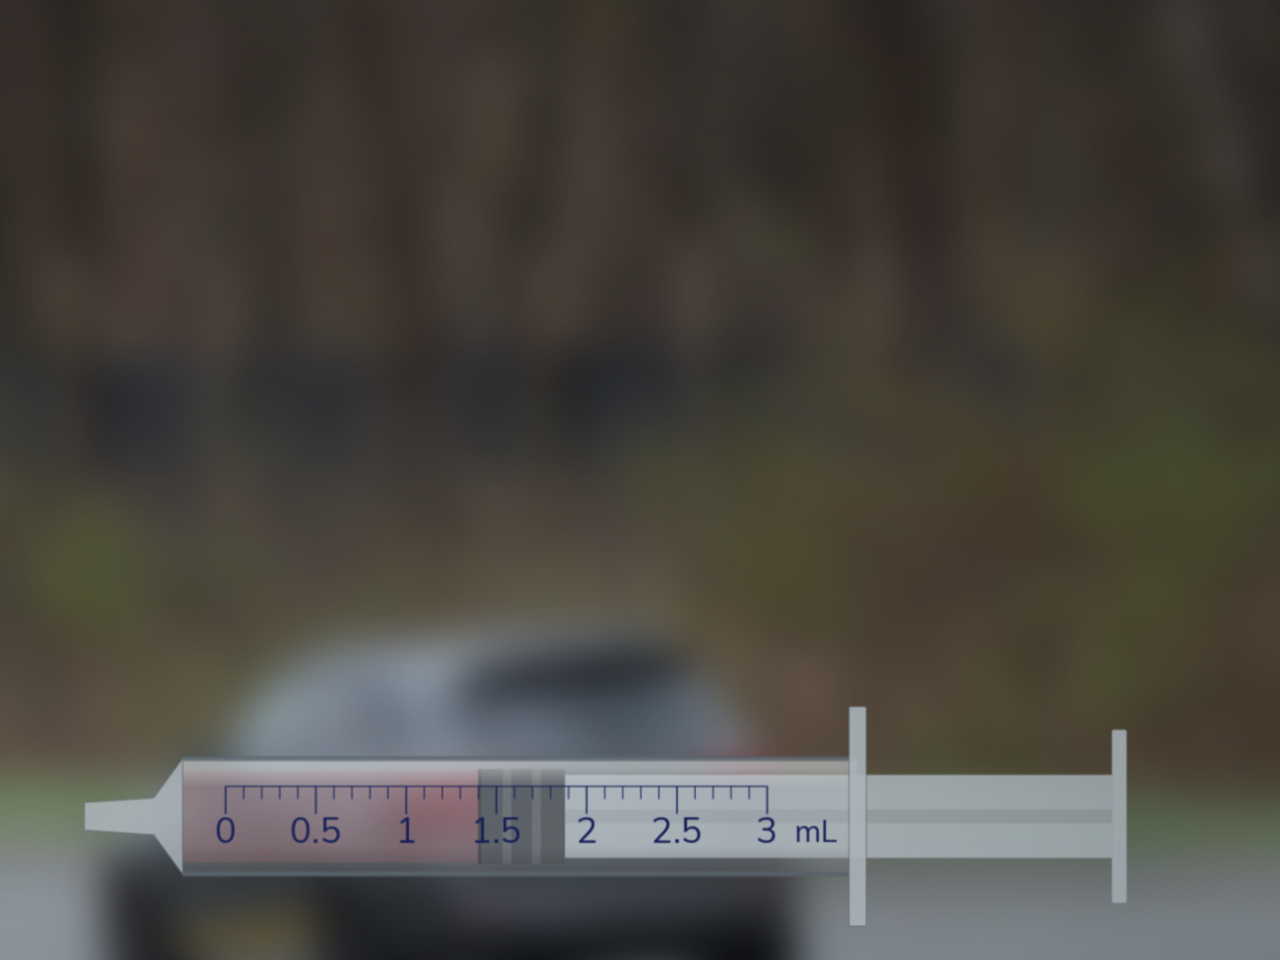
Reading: 1.4 mL
